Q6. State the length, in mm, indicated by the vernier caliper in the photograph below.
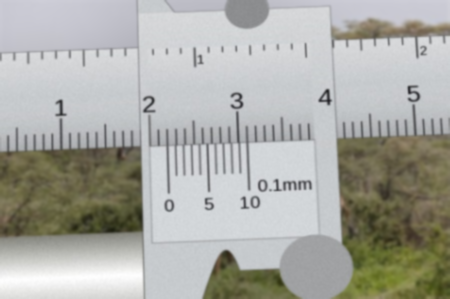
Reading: 22.0 mm
